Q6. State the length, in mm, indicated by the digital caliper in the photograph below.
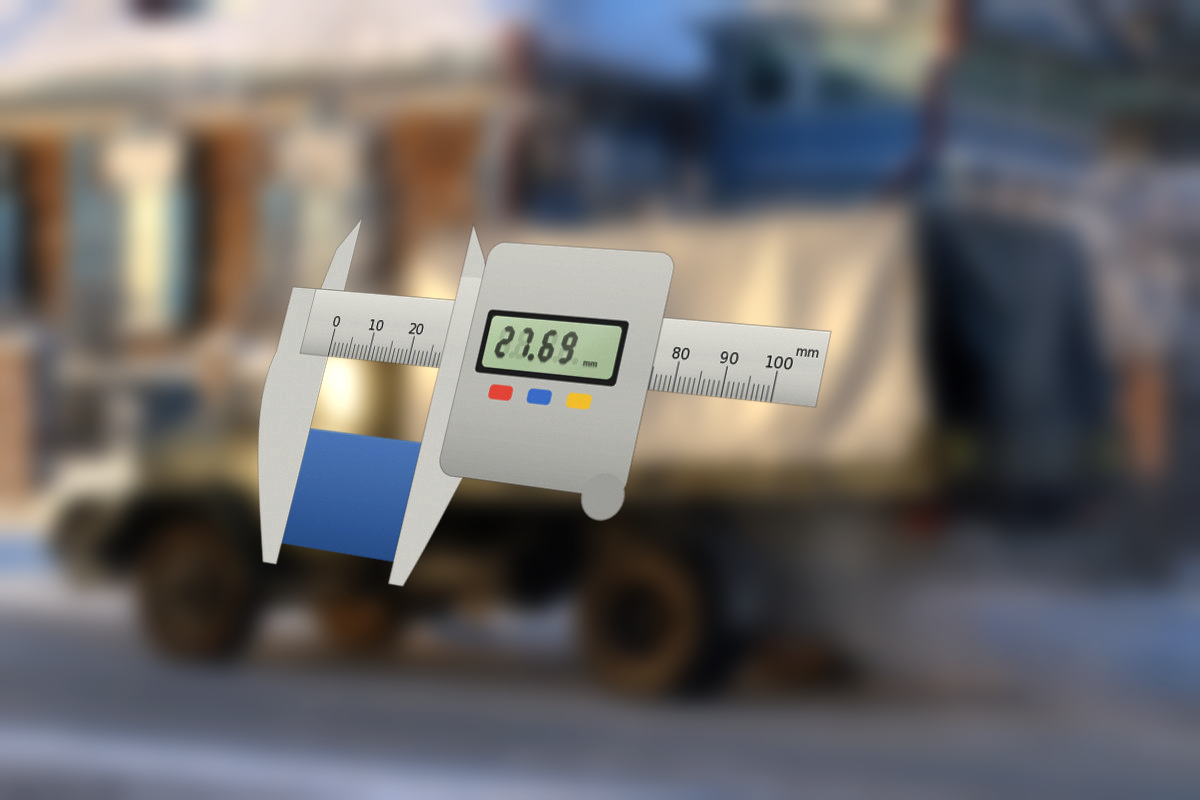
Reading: 27.69 mm
